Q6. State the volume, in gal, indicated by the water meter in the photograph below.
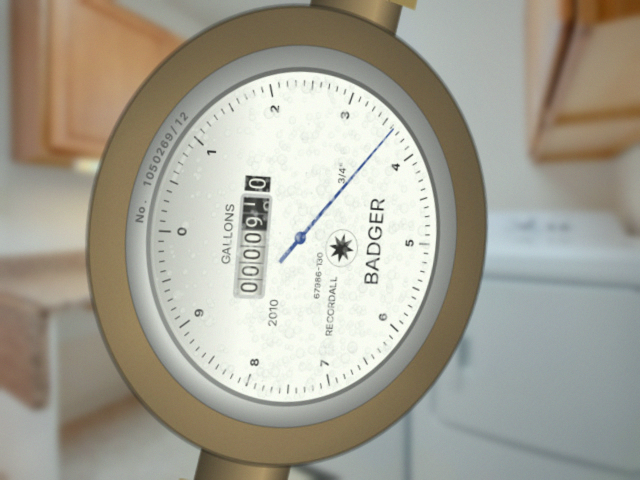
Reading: 913.6 gal
